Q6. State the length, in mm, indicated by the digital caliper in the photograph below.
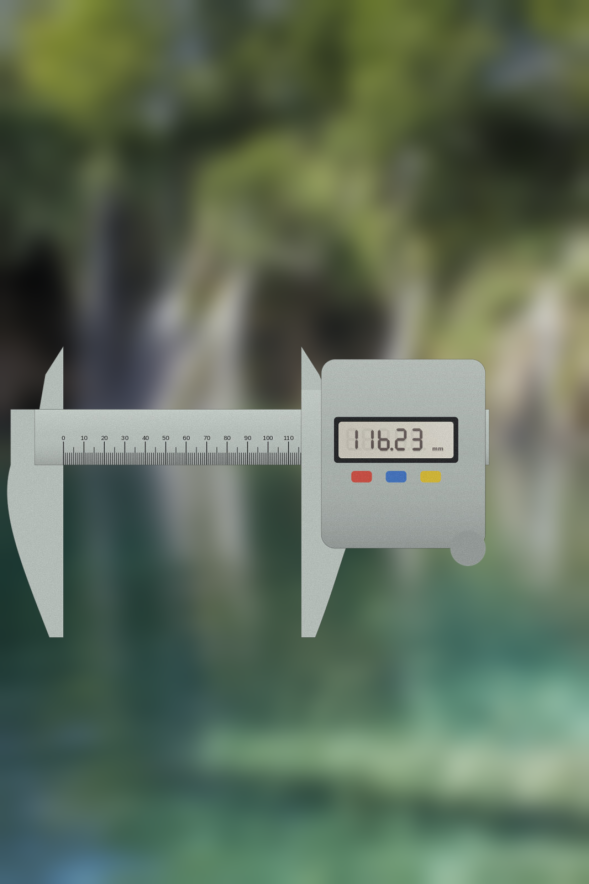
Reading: 116.23 mm
